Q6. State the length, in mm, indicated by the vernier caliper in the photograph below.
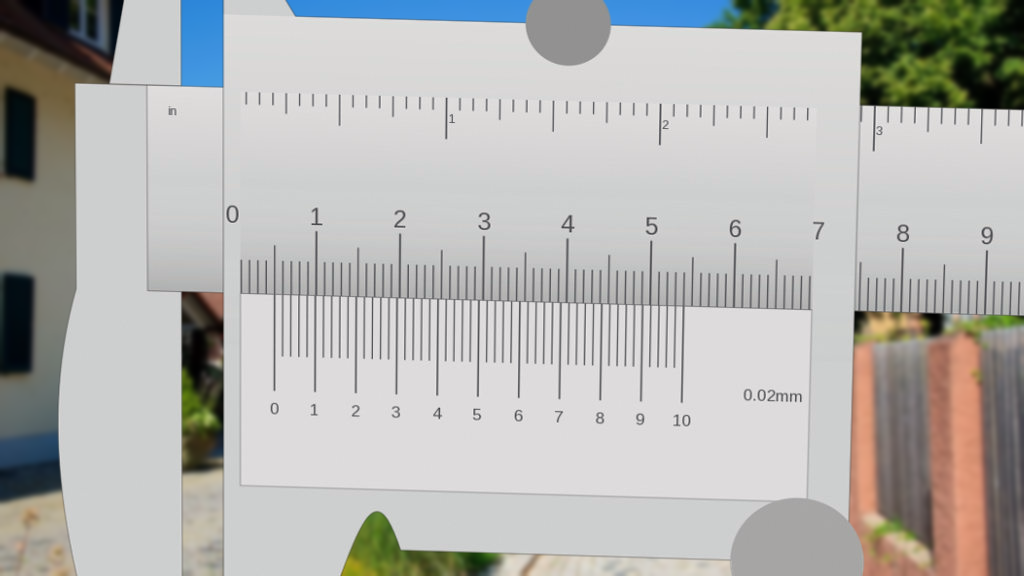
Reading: 5.0 mm
